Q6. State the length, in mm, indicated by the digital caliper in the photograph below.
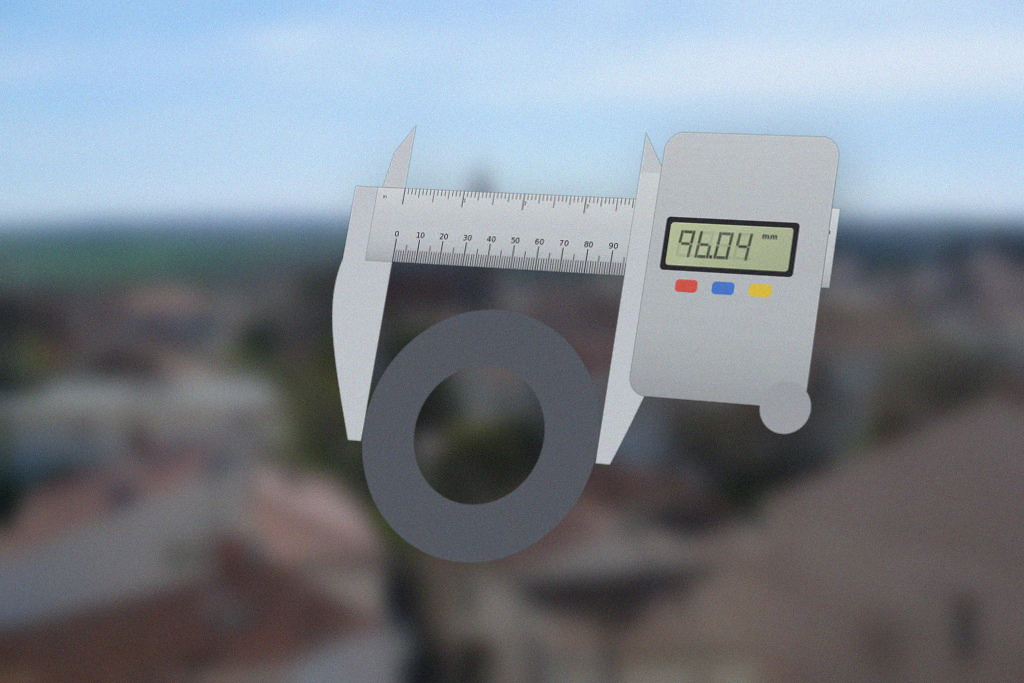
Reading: 96.04 mm
